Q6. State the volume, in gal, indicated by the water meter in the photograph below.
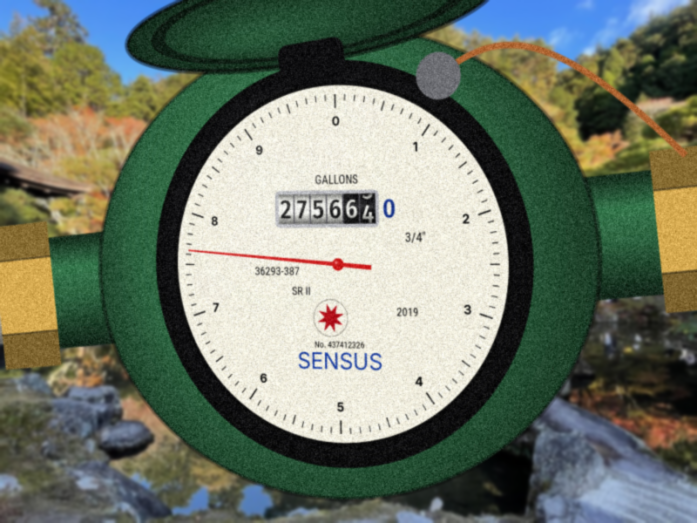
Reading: 2756637.6 gal
